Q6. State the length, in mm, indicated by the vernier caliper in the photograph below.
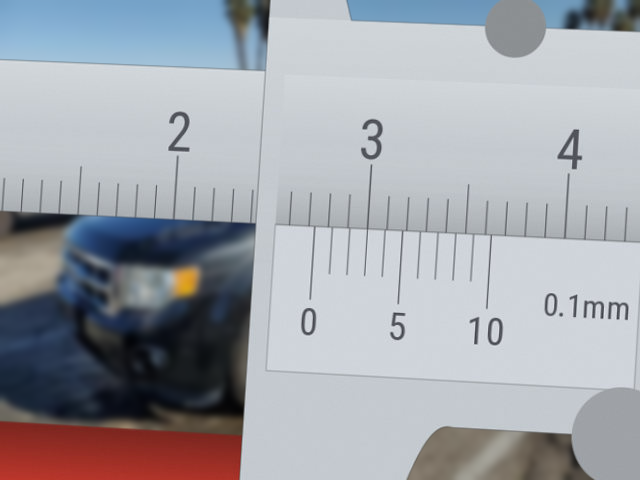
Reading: 27.3 mm
